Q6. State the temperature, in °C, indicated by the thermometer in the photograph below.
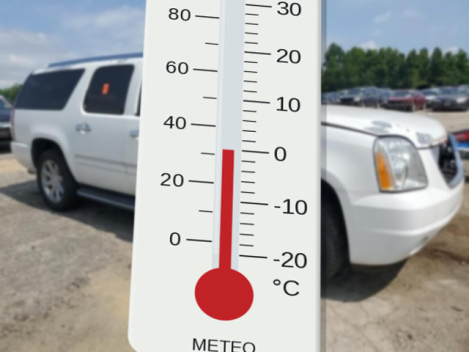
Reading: 0 °C
